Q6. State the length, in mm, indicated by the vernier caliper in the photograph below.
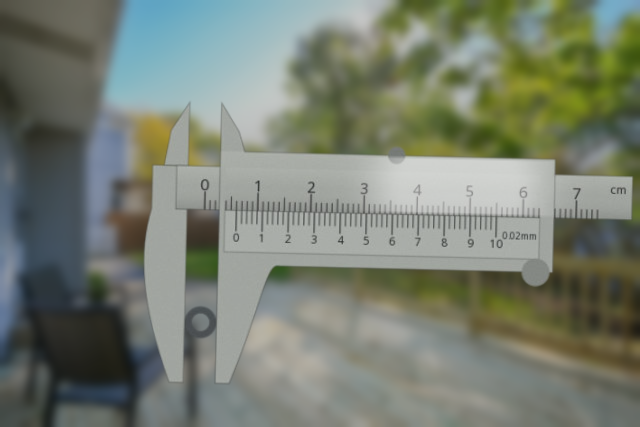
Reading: 6.0 mm
